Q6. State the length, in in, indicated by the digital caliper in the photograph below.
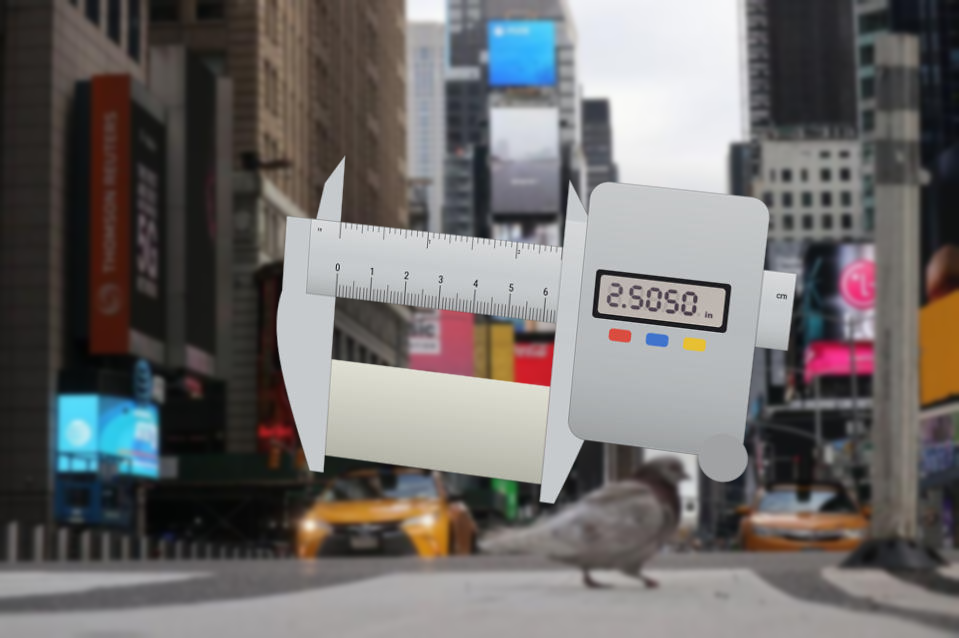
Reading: 2.5050 in
